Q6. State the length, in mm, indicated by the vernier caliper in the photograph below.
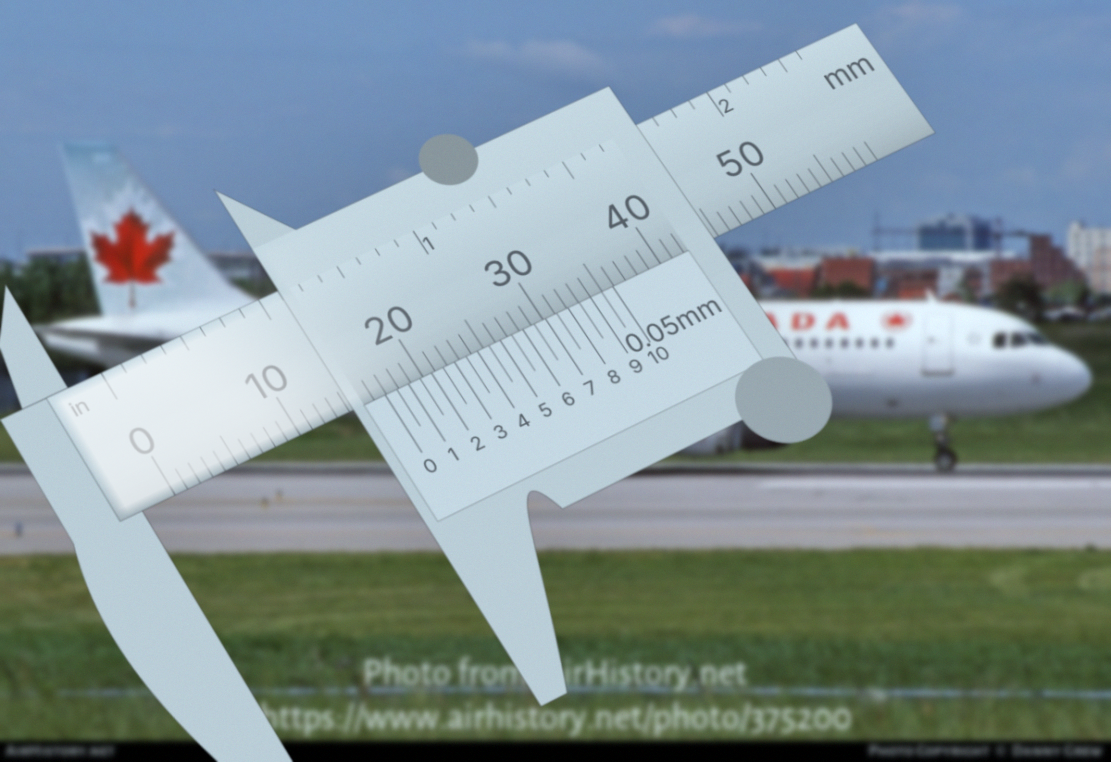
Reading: 16.9 mm
